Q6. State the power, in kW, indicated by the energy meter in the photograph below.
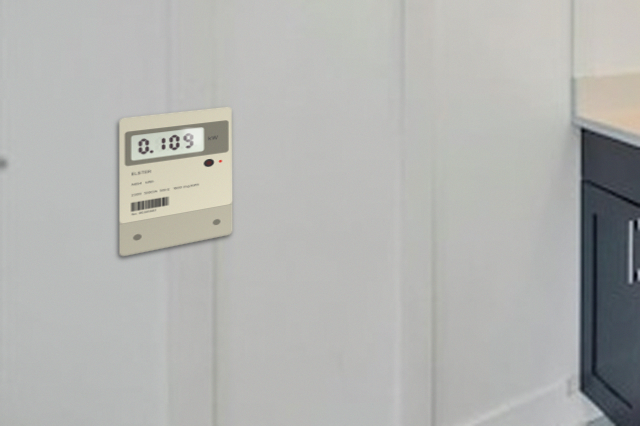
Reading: 0.109 kW
